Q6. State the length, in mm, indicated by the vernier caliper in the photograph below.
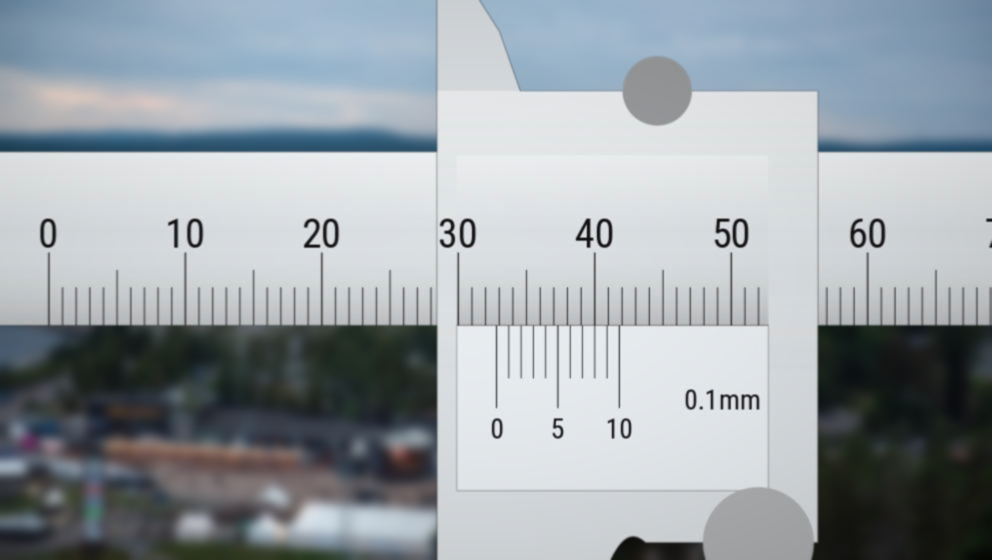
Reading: 32.8 mm
